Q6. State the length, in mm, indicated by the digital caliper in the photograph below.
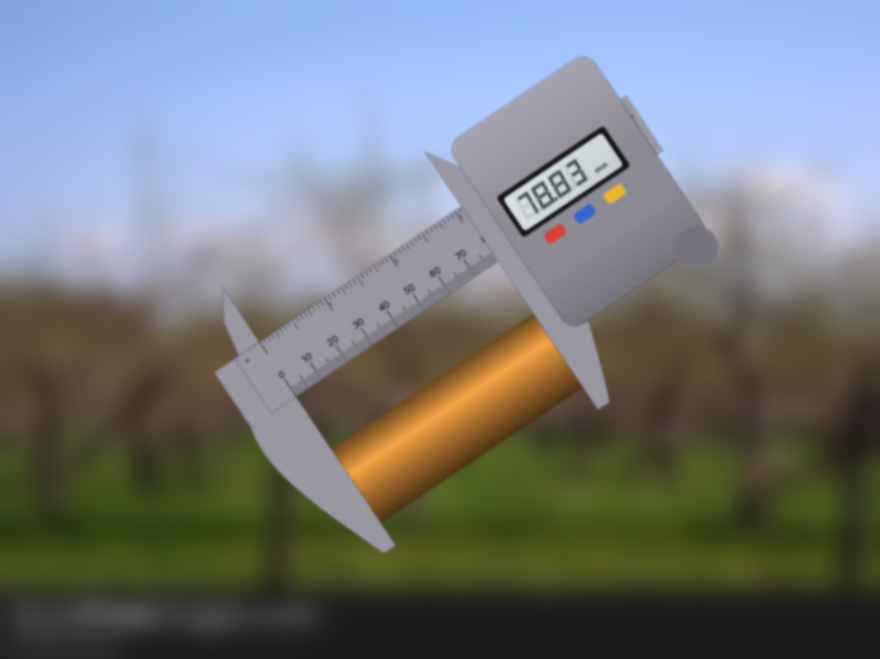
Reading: 78.83 mm
